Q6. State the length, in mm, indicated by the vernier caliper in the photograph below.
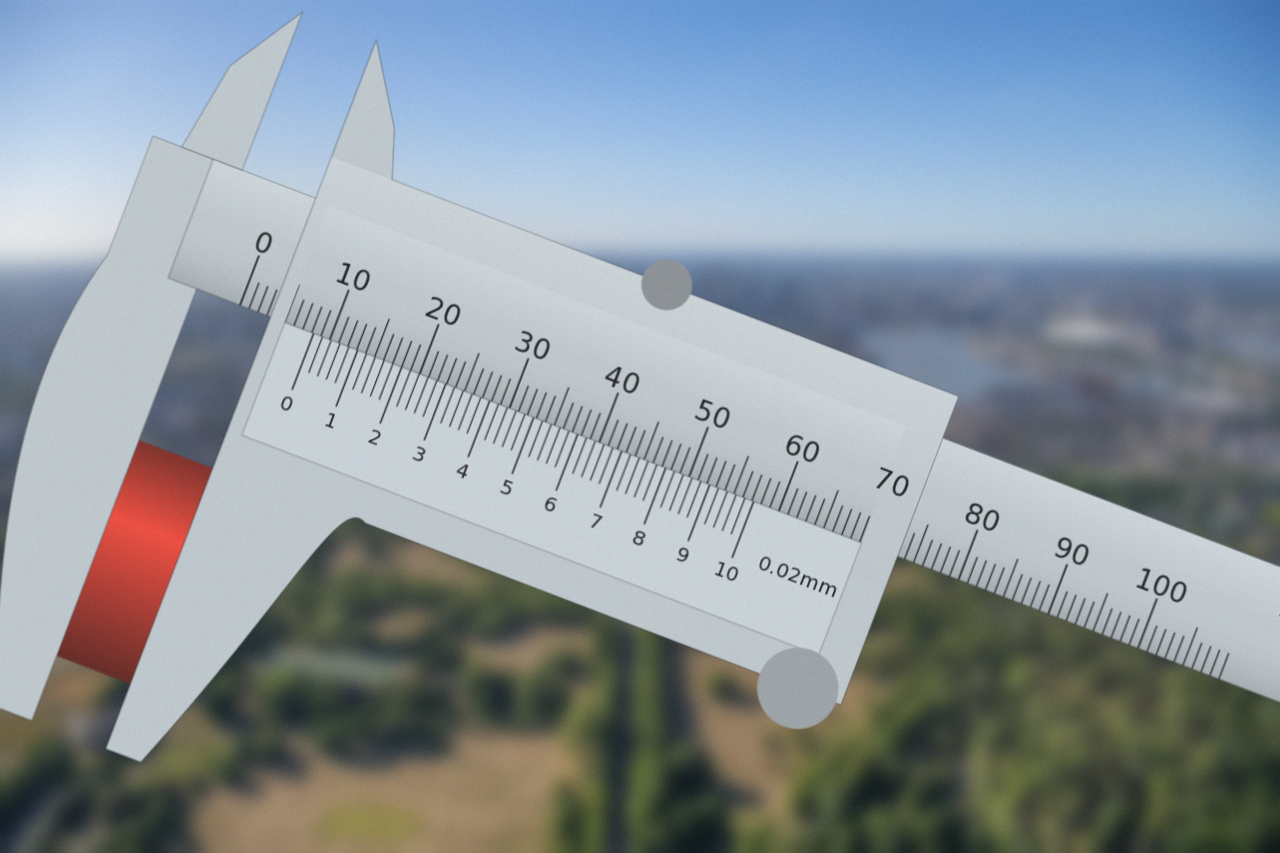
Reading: 8.2 mm
